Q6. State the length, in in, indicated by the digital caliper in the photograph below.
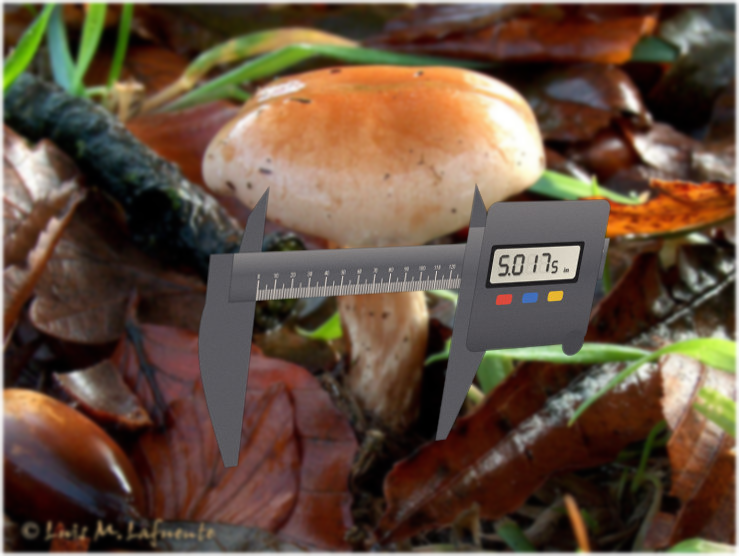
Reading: 5.0175 in
